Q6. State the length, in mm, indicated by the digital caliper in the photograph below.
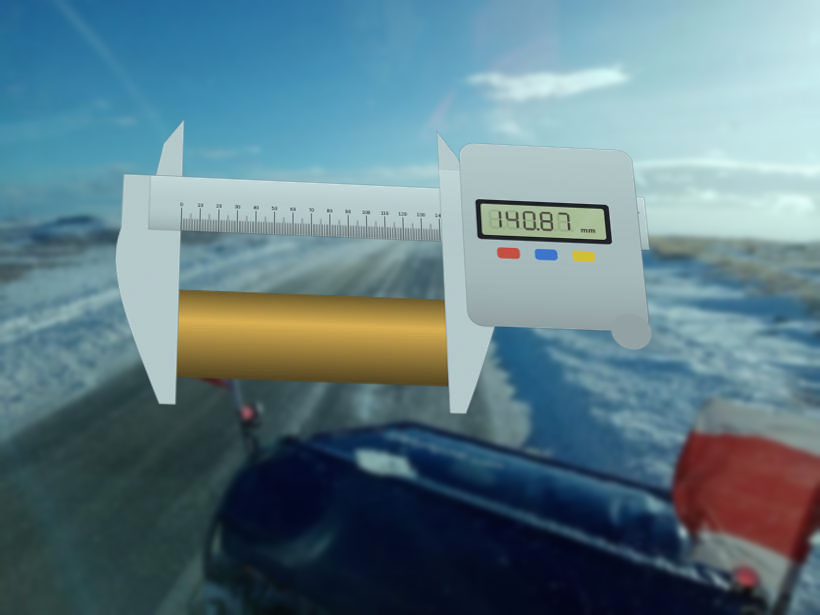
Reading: 140.87 mm
